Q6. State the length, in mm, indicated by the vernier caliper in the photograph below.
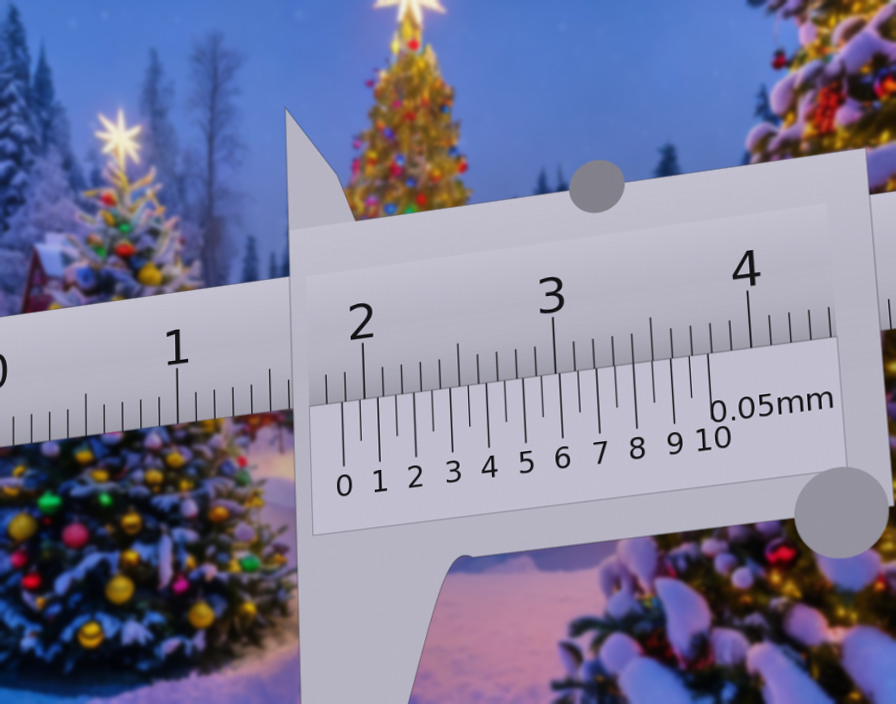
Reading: 18.8 mm
